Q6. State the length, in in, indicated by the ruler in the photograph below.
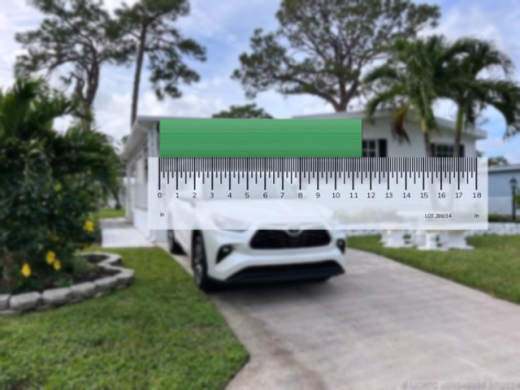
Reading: 11.5 in
